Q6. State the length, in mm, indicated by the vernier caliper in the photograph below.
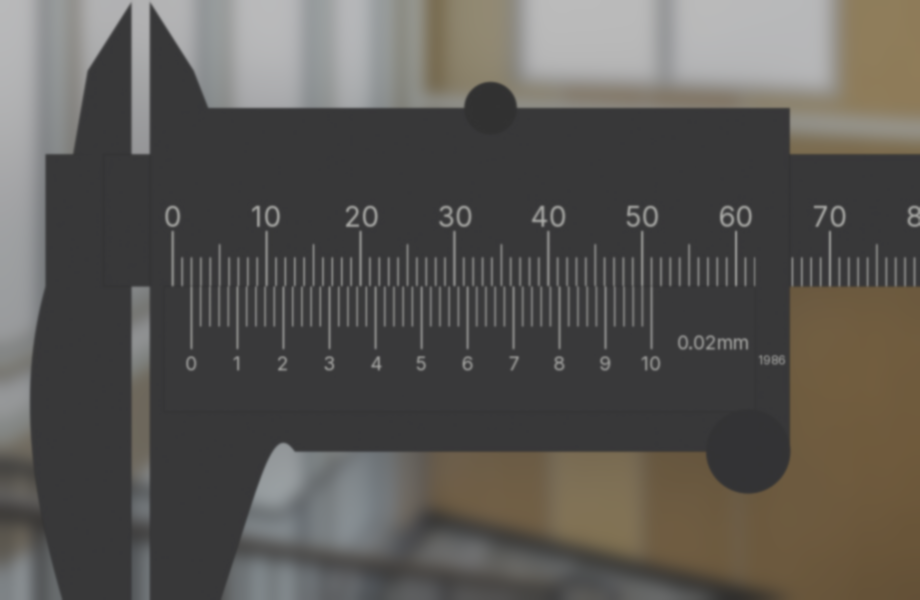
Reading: 2.0 mm
